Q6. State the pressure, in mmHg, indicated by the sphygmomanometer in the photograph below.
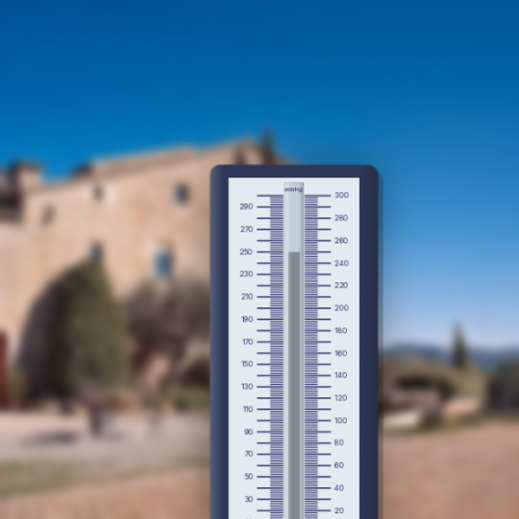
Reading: 250 mmHg
